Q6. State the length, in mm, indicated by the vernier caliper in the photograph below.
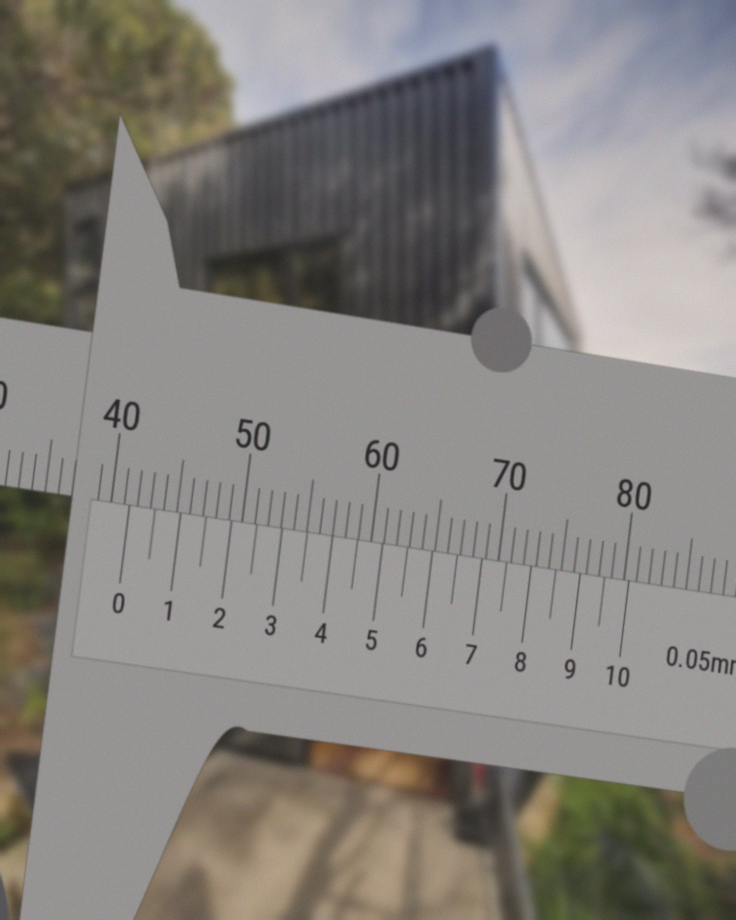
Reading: 41.4 mm
